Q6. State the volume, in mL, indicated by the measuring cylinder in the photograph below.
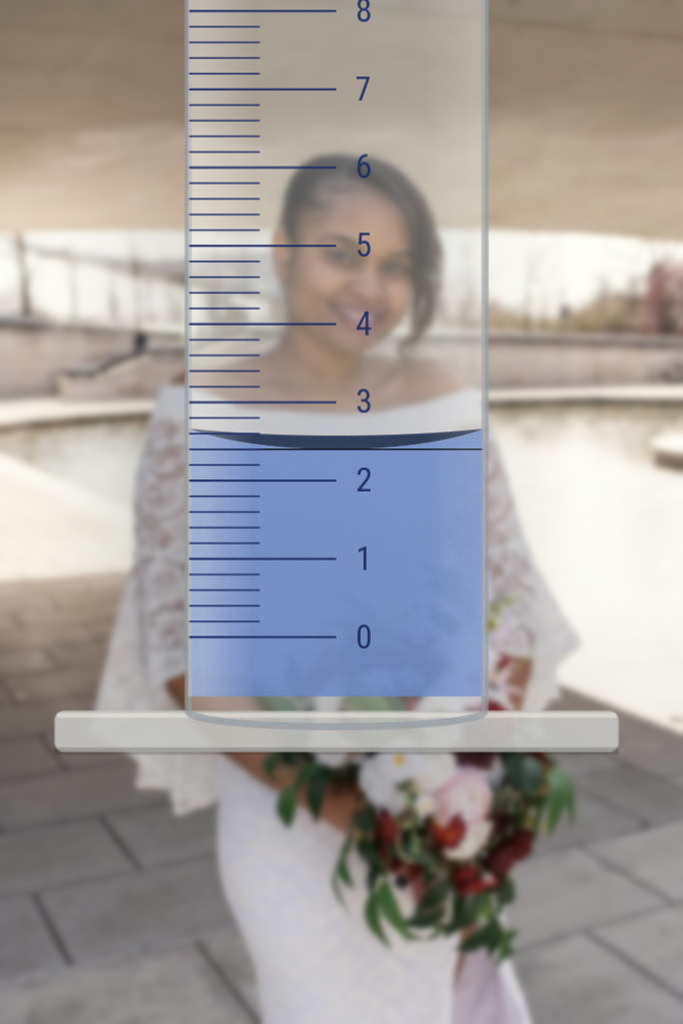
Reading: 2.4 mL
